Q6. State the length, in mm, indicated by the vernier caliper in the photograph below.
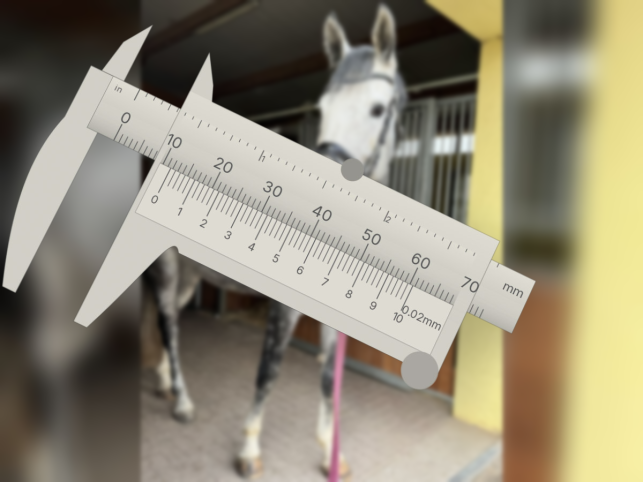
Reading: 11.6 mm
